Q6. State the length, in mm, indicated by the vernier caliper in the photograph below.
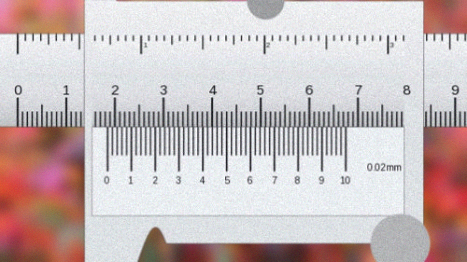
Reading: 18.5 mm
